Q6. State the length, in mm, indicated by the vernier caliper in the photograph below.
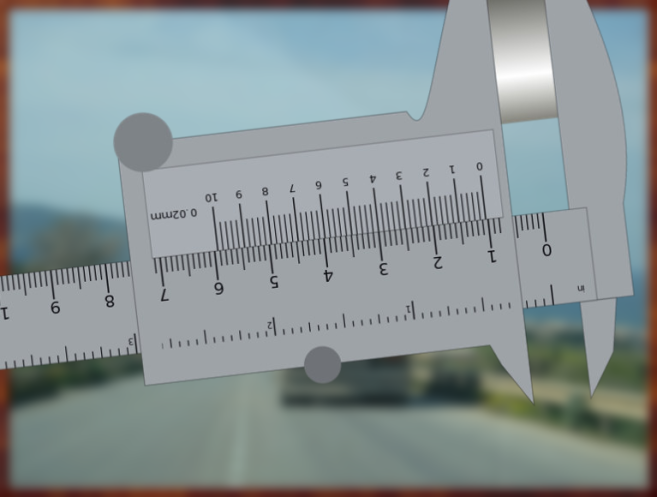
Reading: 10.4 mm
